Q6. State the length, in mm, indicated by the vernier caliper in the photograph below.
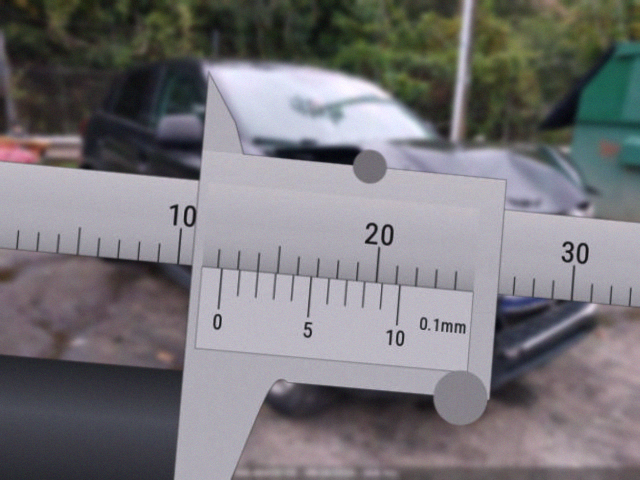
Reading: 12.2 mm
